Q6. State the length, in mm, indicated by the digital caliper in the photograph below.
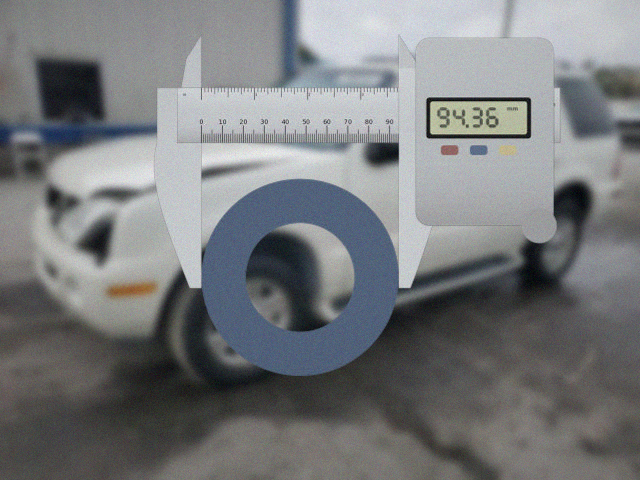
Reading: 94.36 mm
